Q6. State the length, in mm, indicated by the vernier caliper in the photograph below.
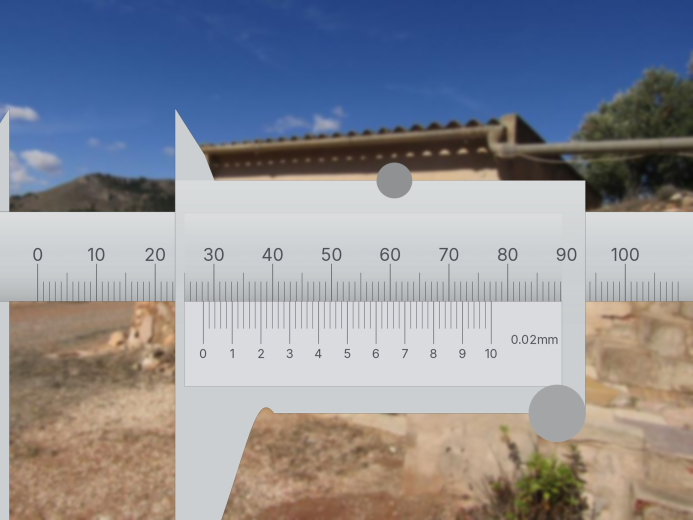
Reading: 28.2 mm
